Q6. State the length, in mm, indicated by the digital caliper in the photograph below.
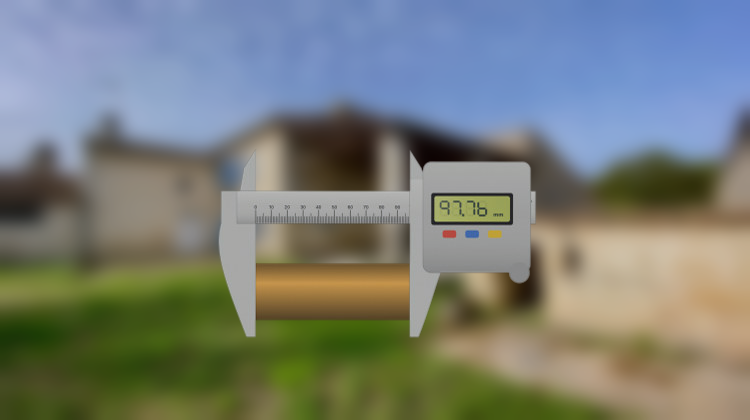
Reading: 97.76 mm
